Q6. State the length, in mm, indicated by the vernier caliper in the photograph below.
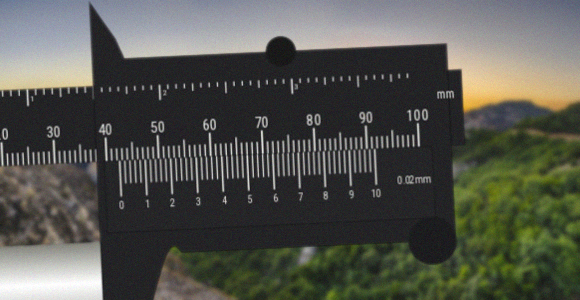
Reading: 42.5 mm
